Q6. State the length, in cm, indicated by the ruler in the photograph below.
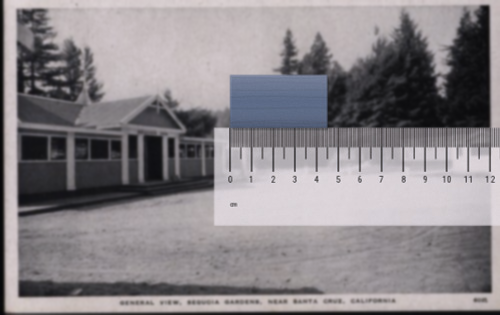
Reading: 4.5 cm
